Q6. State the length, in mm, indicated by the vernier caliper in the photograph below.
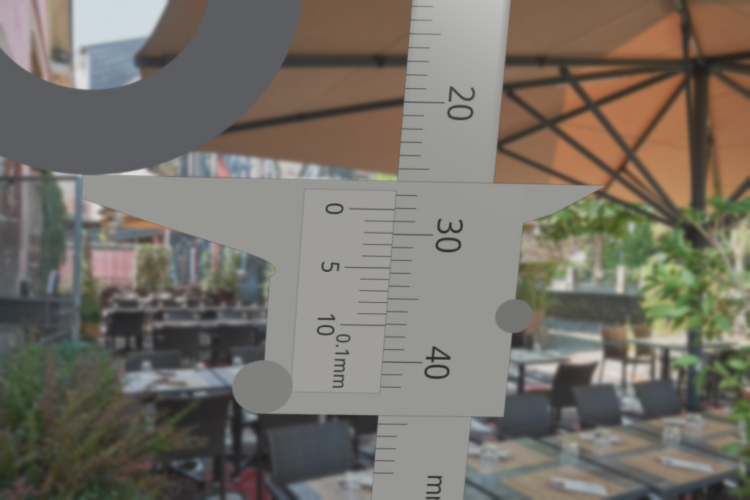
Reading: 28.1 mm
